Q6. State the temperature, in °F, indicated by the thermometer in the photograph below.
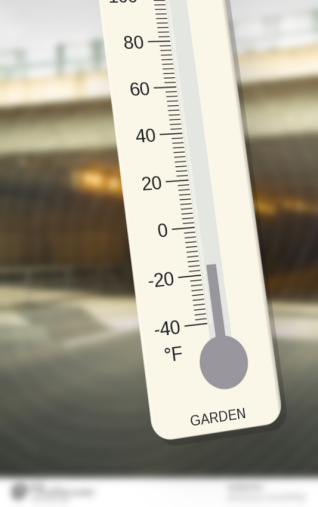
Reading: -16 °F
